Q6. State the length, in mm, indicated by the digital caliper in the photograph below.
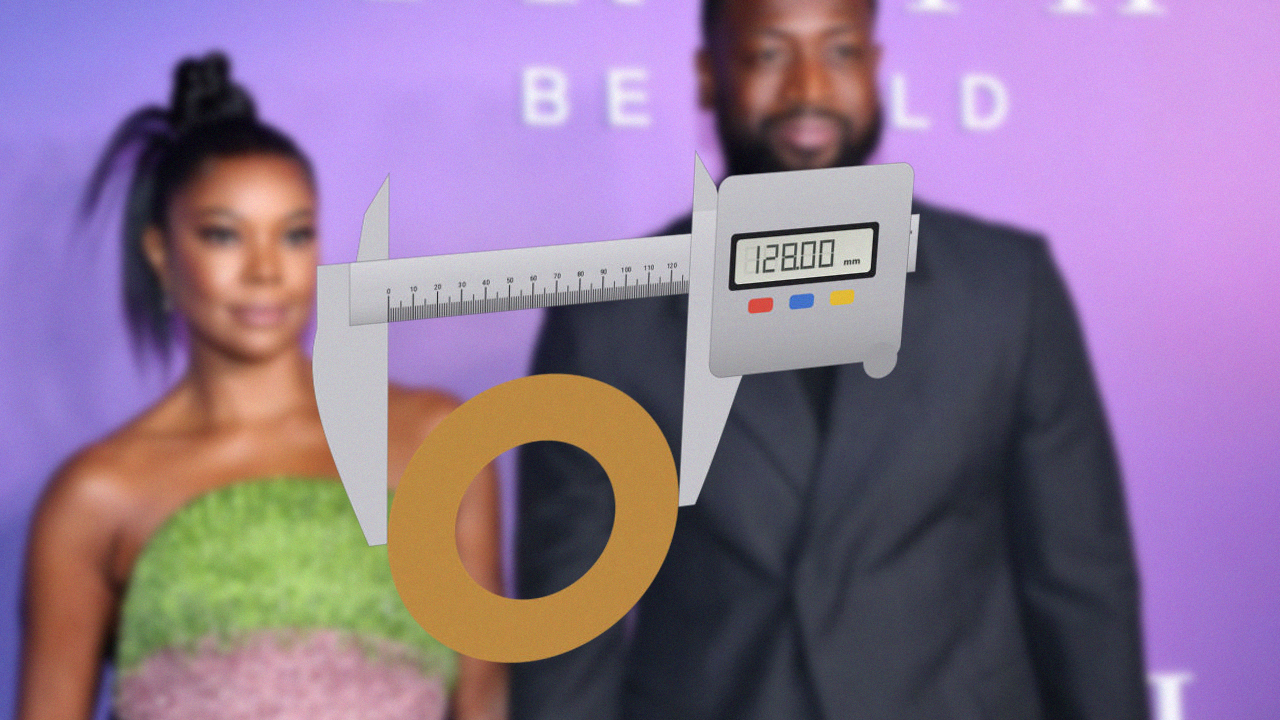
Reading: 128.00 mm
